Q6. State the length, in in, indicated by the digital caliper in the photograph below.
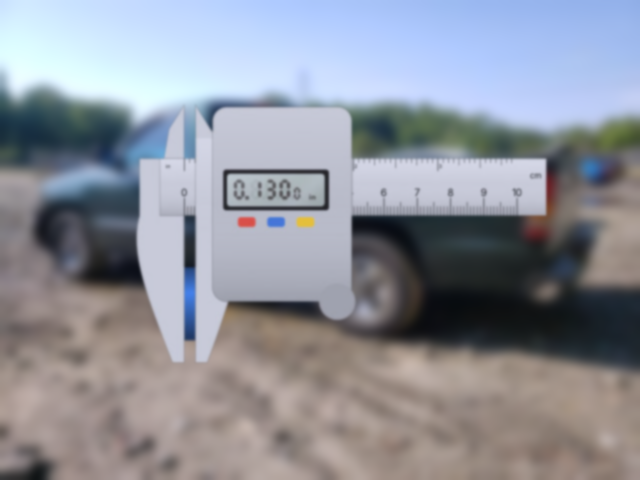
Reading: 0.1300 in
